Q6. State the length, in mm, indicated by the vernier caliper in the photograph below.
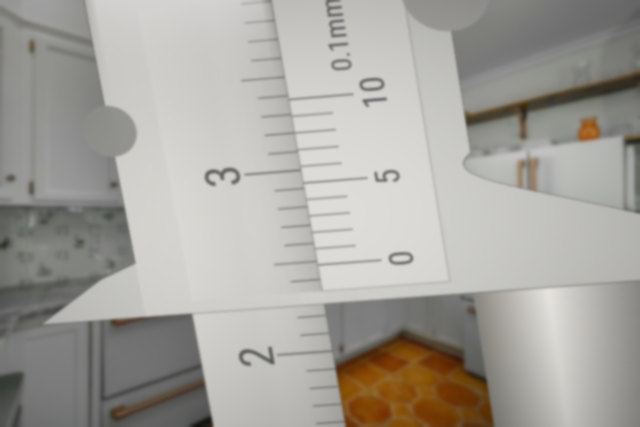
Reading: 24.8 mm
